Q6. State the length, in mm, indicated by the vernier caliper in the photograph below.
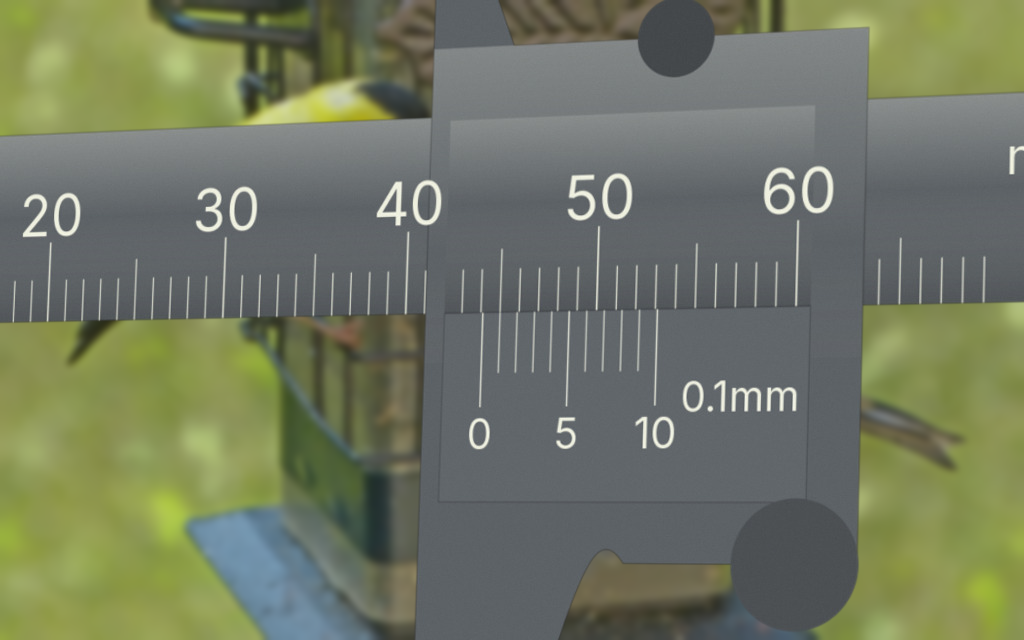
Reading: 44.1 mm
